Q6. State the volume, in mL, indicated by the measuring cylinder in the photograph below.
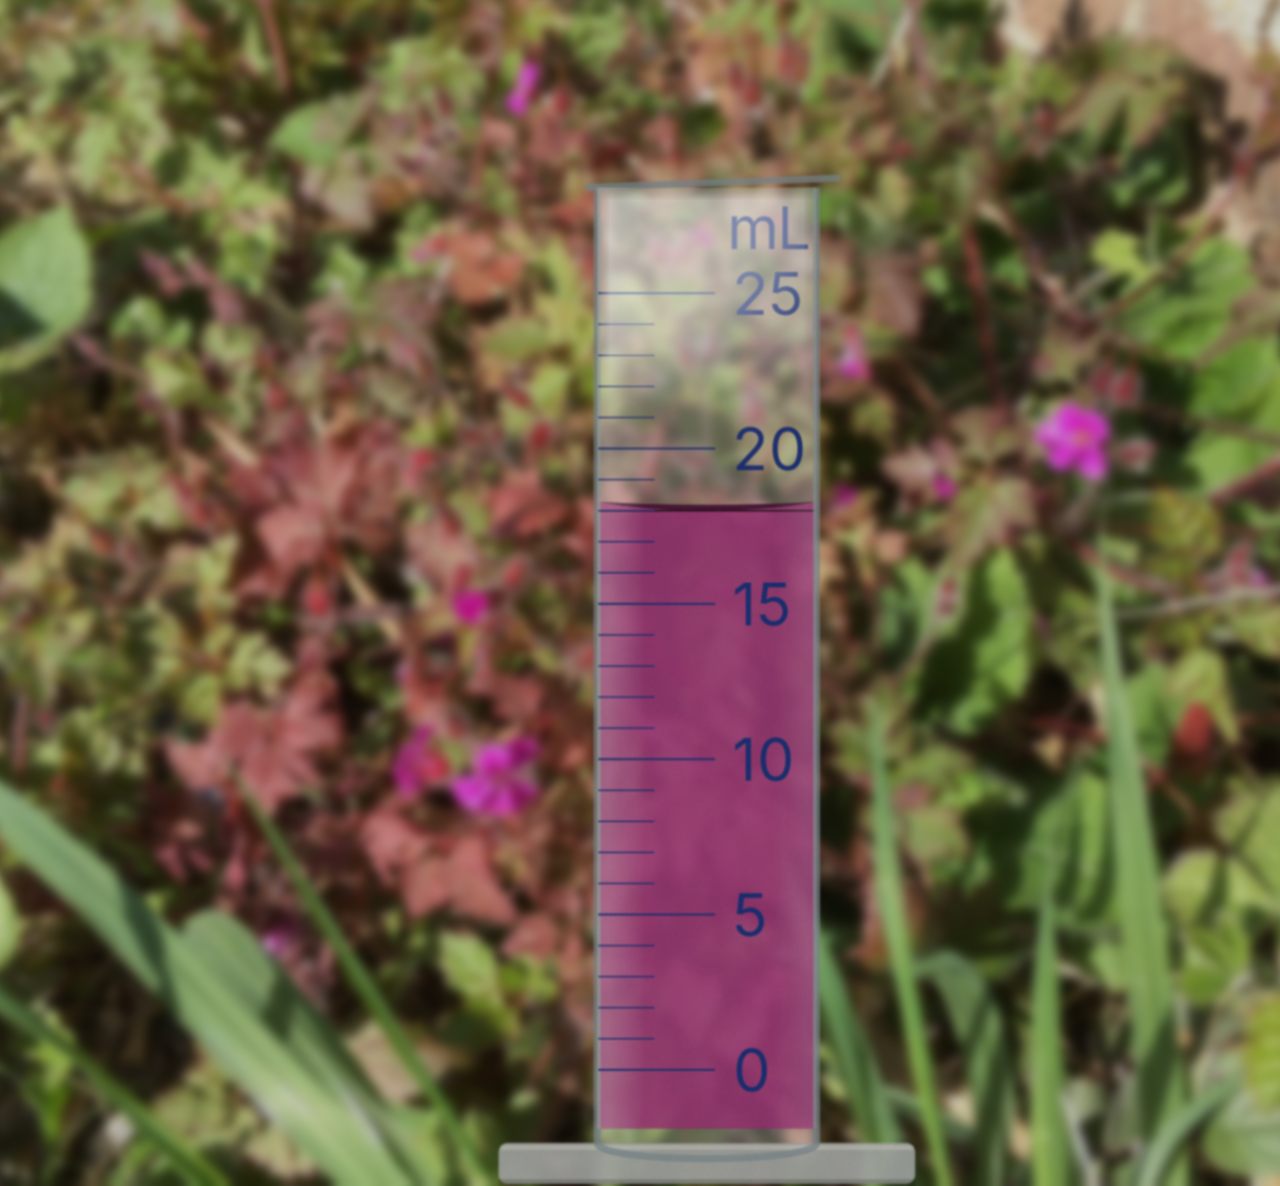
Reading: 18 mL
